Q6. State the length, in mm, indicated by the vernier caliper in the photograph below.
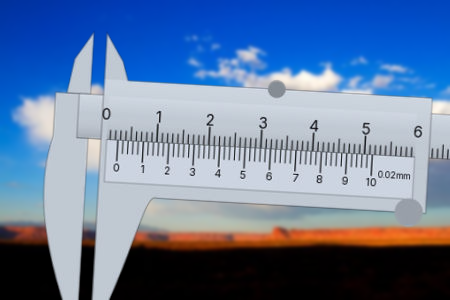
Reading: 2.5 mm
